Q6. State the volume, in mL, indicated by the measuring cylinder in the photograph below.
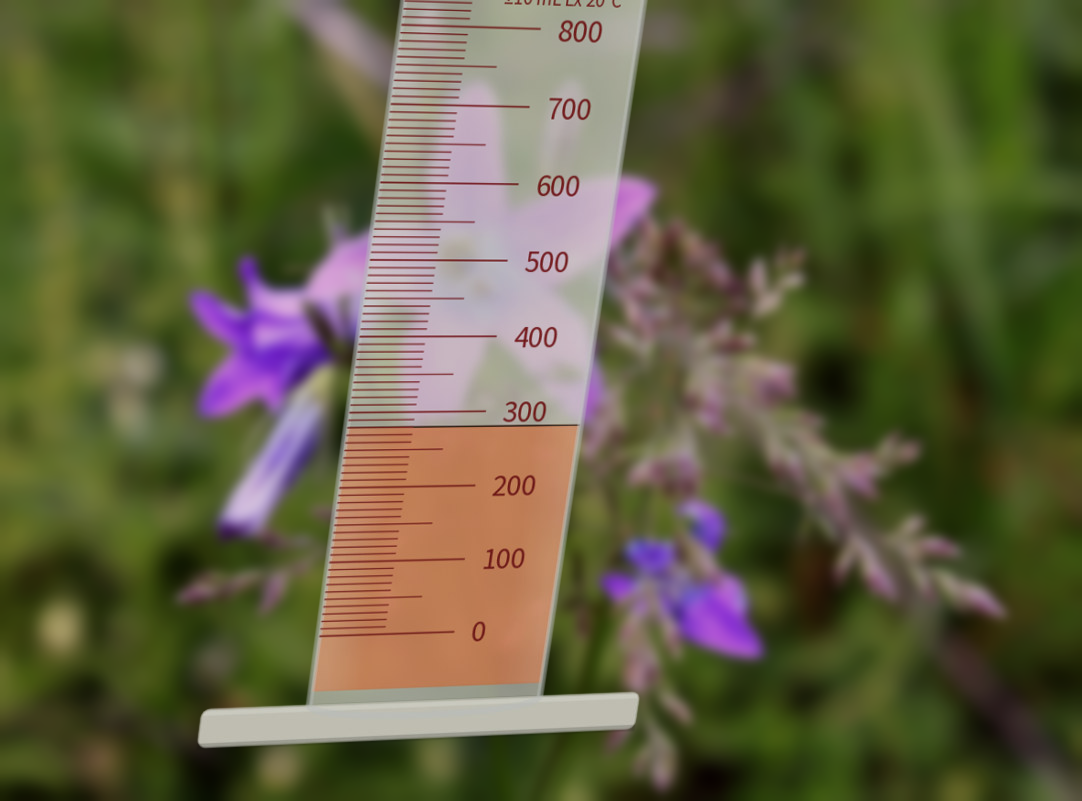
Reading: 280 mL
